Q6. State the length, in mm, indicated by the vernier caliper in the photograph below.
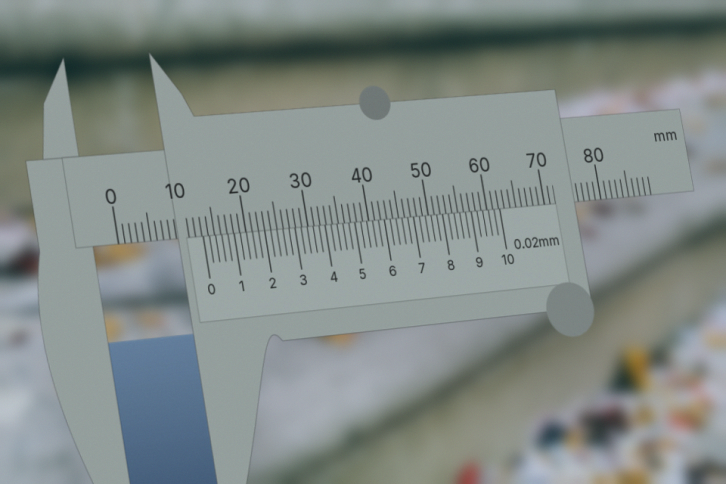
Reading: 13.2 mm
